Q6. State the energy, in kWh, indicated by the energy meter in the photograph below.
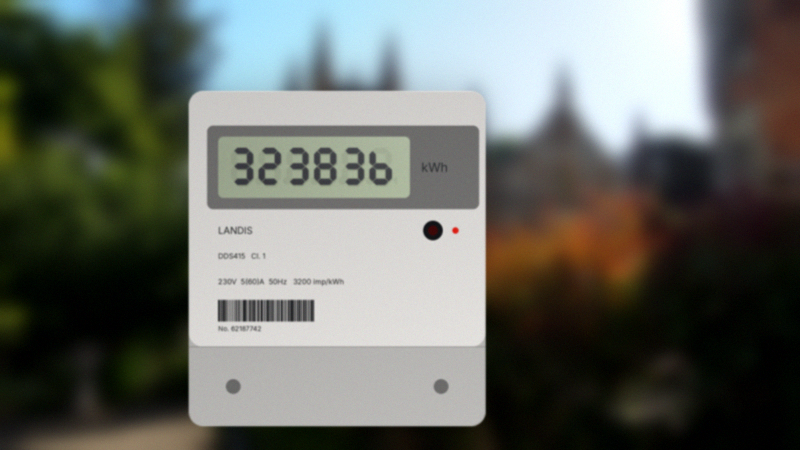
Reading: 323836 kWh
